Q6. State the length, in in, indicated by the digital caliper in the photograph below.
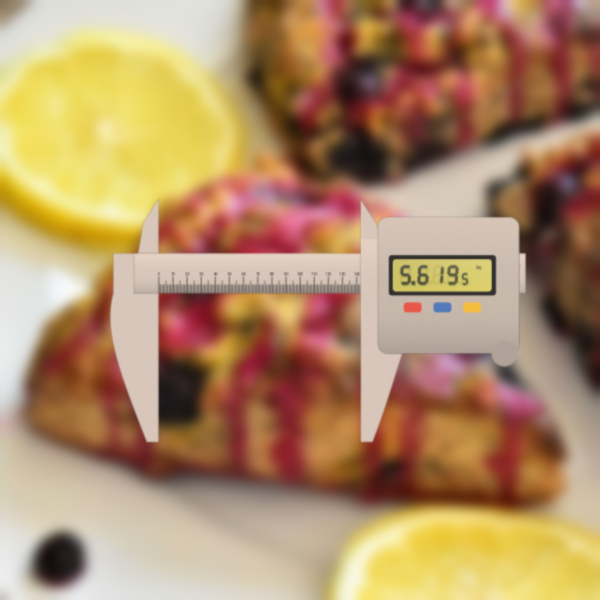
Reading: 5.6195 in
